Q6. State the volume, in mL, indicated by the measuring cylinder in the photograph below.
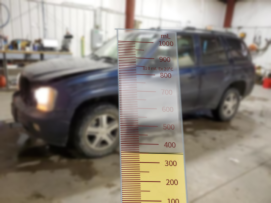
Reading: 350 mL
